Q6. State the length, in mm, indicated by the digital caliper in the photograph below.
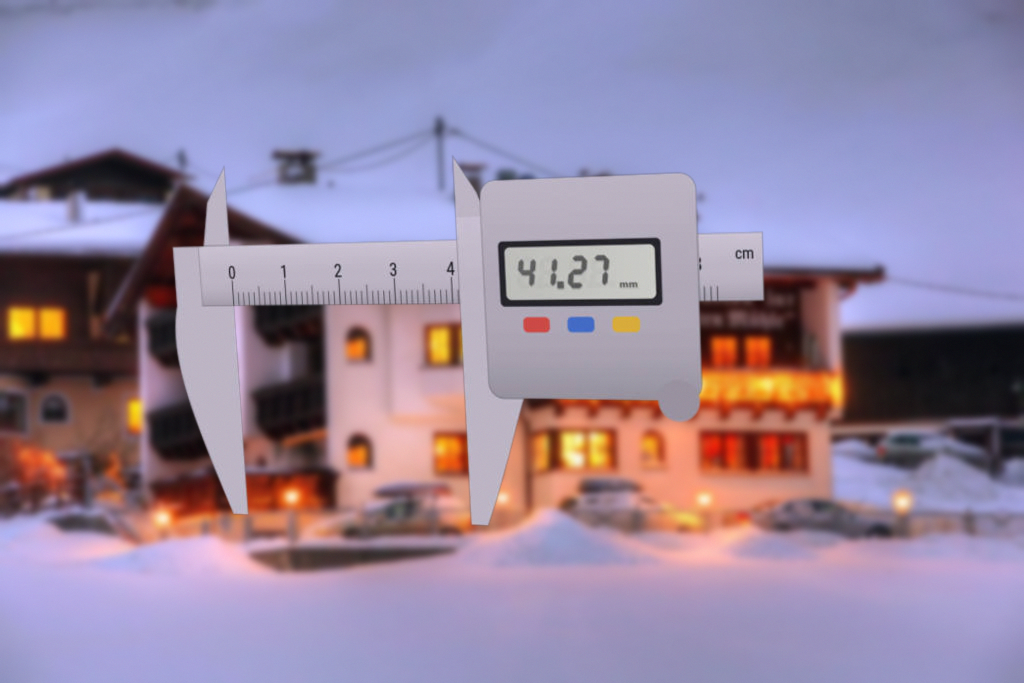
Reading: 41.27 mm
